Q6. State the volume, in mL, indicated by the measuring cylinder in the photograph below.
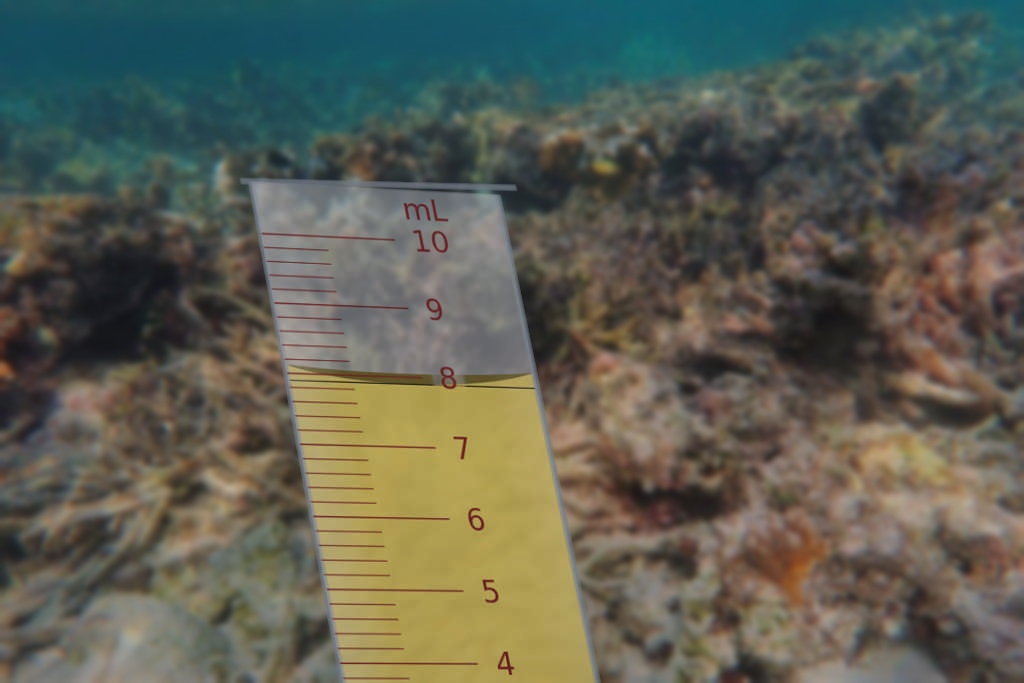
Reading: 7.9 mL
